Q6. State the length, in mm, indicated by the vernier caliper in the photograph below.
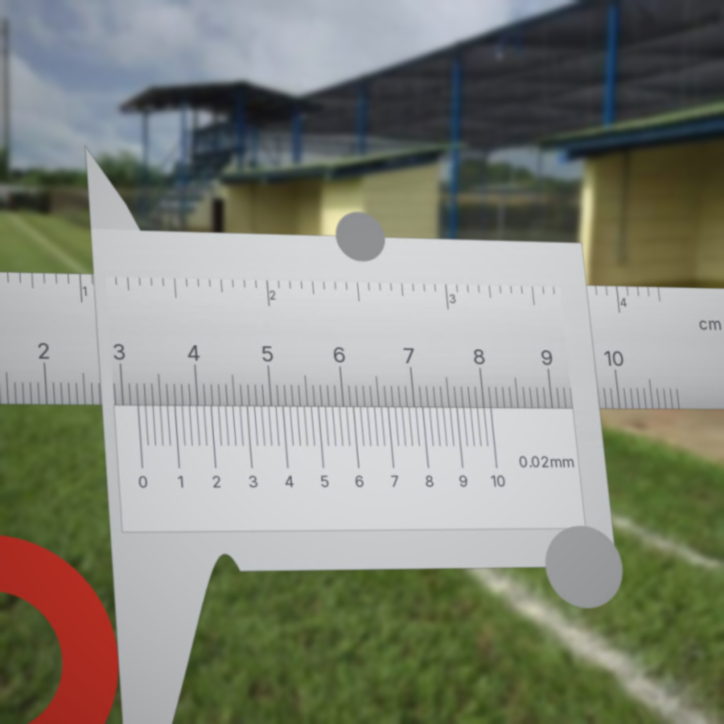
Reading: 32.0 mm
